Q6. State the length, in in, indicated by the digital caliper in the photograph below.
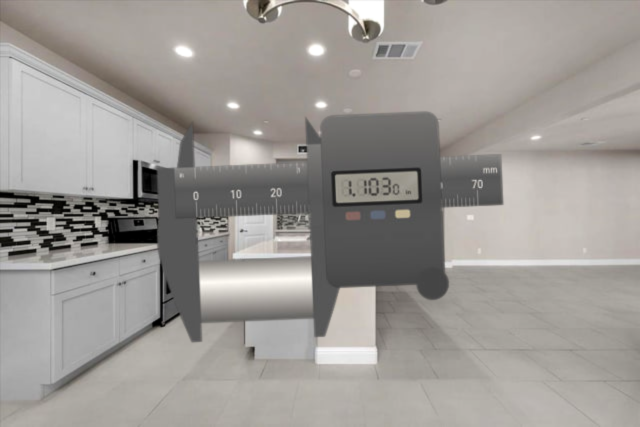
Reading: 1.1030 in
